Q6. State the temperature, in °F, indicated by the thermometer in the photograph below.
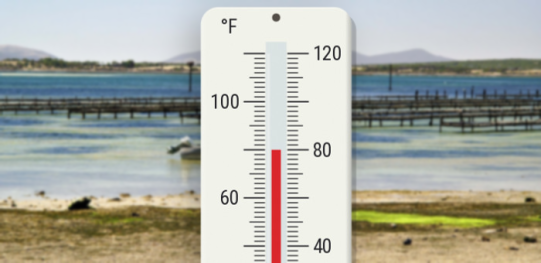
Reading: 80 °F
